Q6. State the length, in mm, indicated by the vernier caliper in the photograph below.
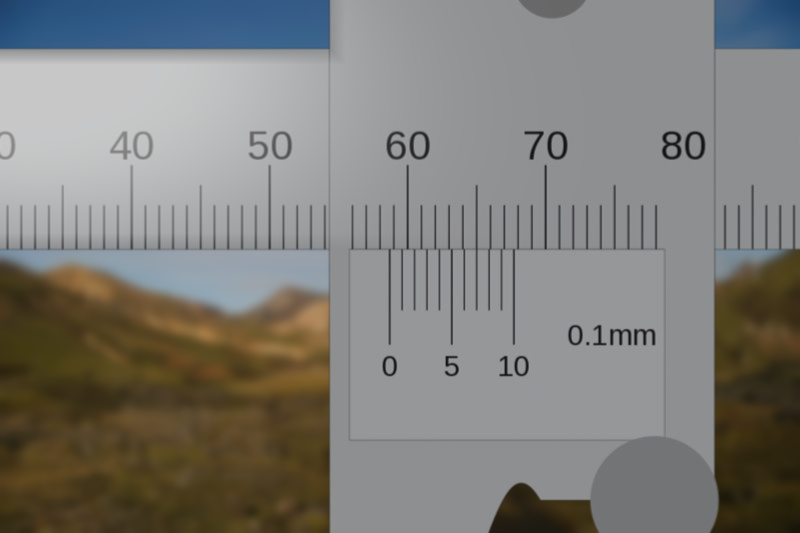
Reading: 58.7 mm
